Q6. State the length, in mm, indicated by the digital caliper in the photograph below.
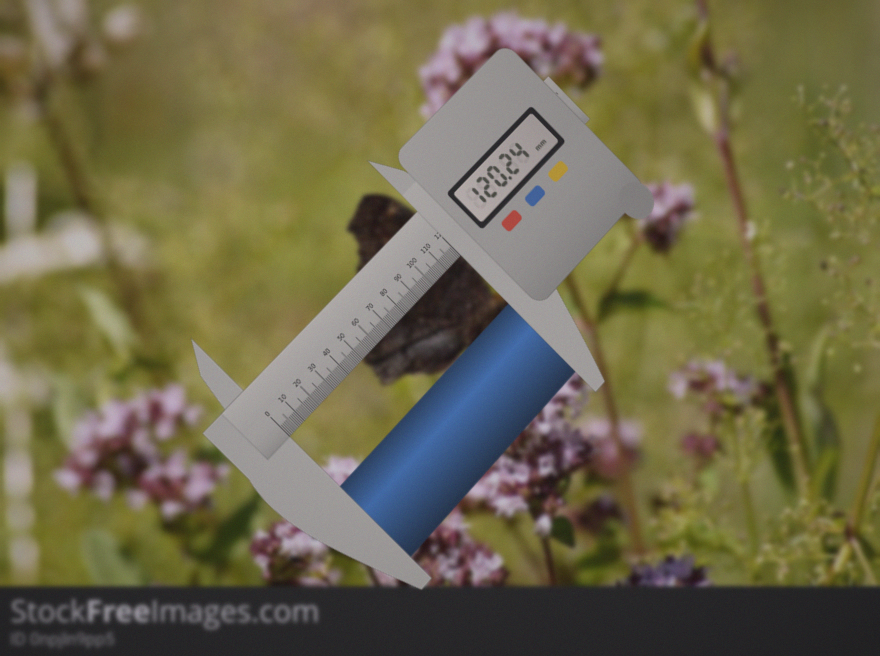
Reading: 120.24 mm
